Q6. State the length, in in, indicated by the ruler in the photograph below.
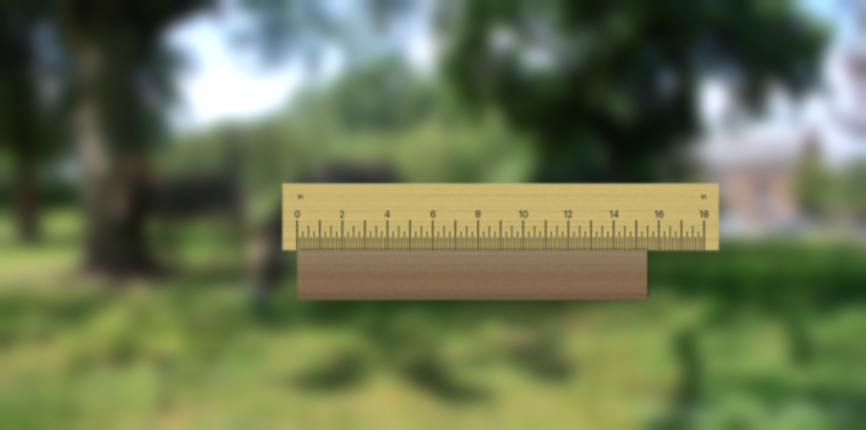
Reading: 15.5 in
